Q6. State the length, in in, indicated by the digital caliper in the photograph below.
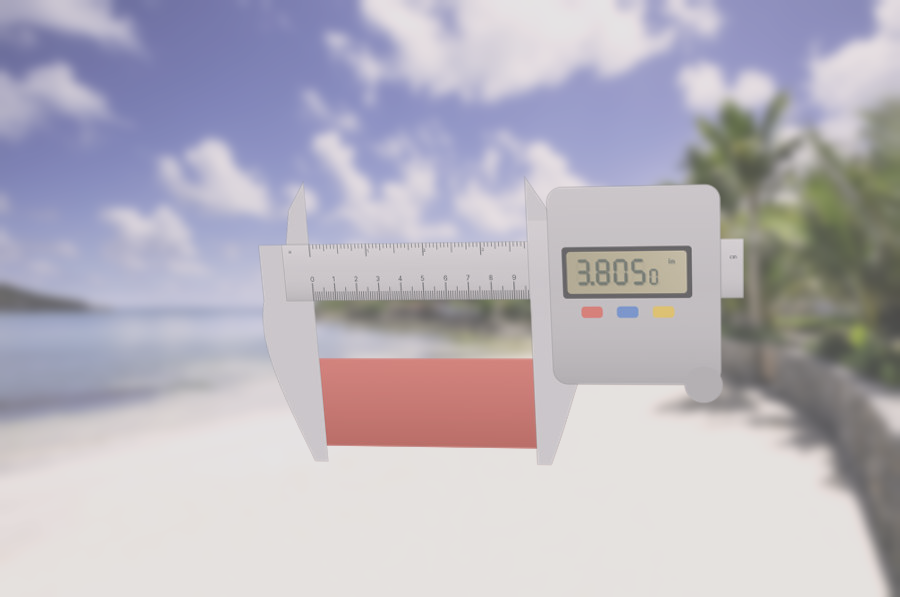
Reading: 3.8050 in
